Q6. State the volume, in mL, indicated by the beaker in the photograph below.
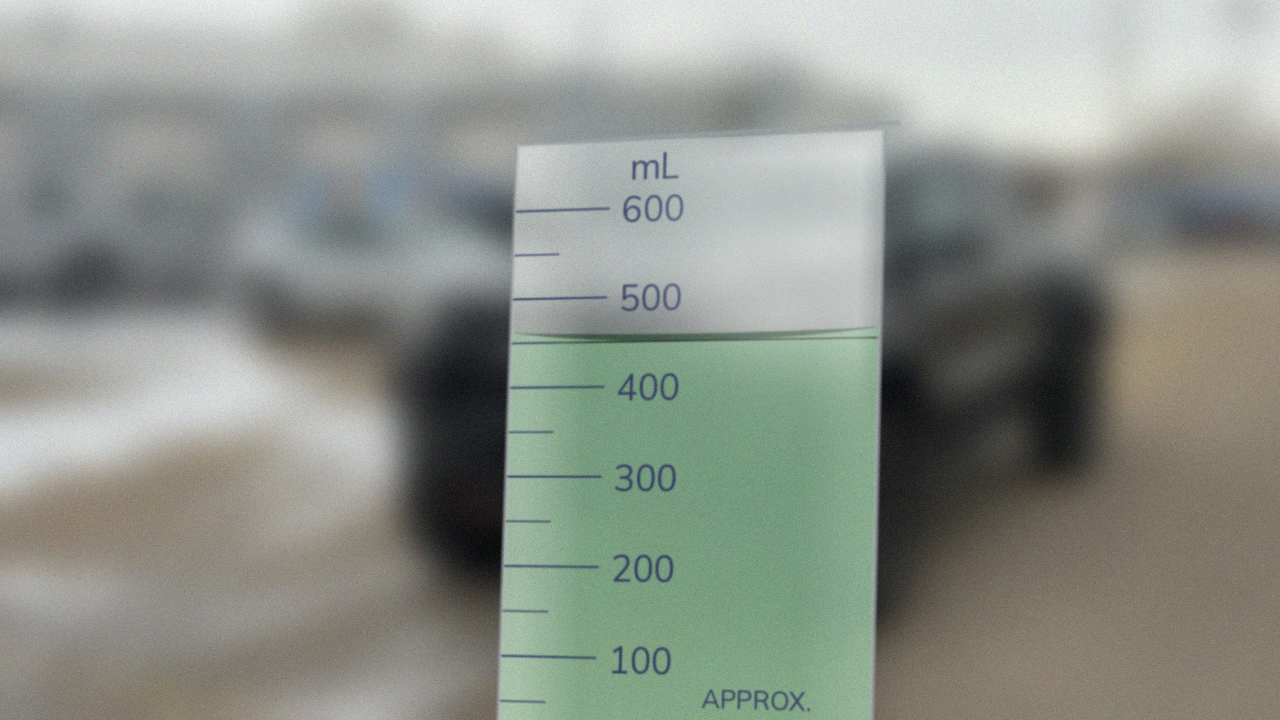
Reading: 450 mL
